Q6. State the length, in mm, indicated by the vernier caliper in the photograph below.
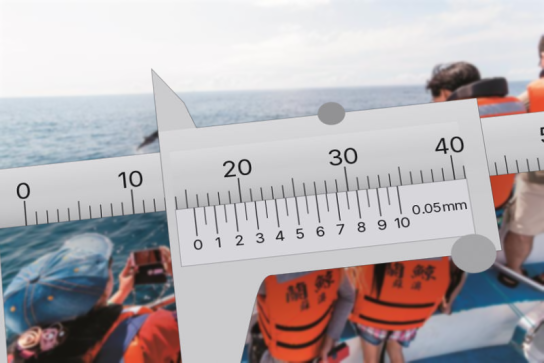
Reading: 15.6 mm
